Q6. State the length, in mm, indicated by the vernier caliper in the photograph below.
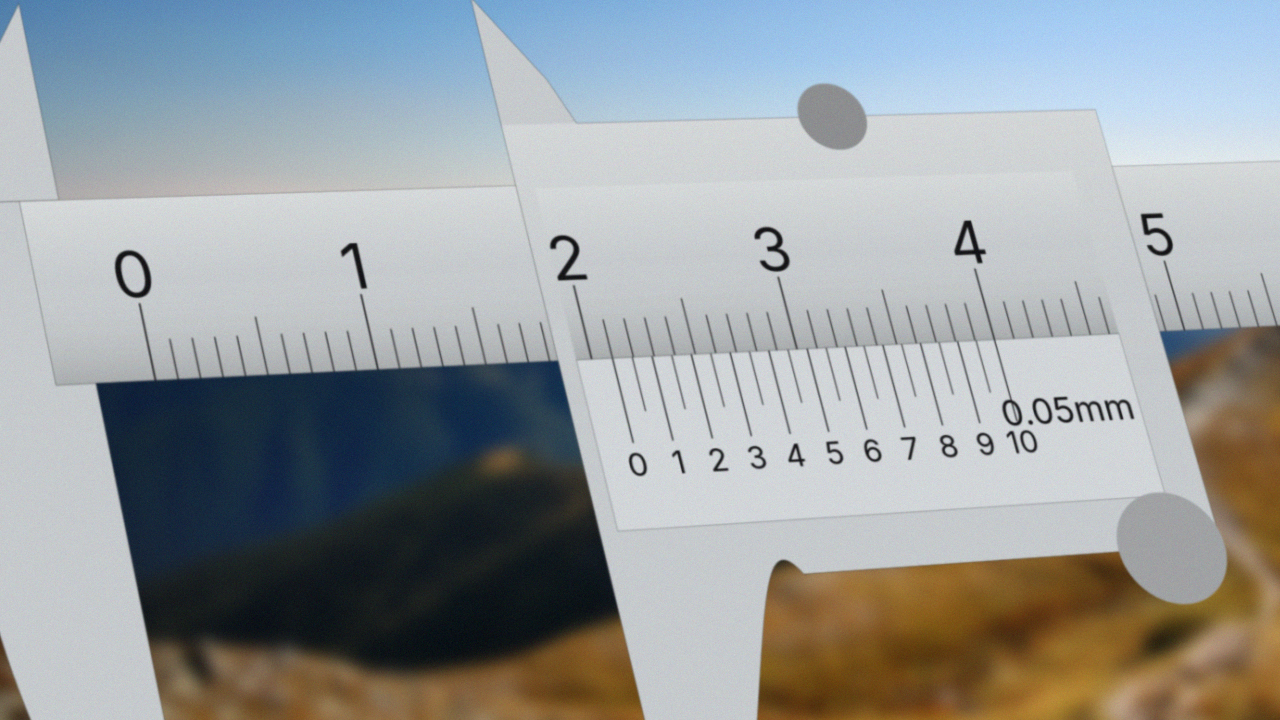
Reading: 21.0 mm
